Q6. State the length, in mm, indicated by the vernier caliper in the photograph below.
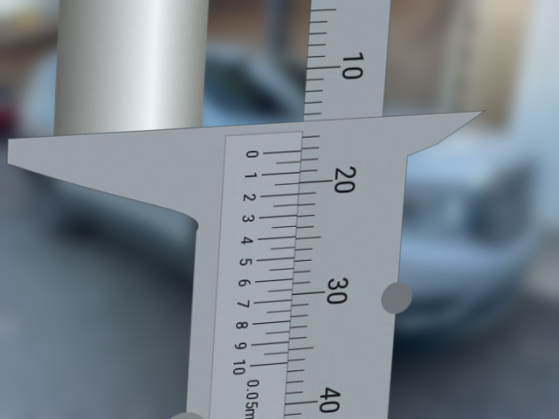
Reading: 17.2 mm
